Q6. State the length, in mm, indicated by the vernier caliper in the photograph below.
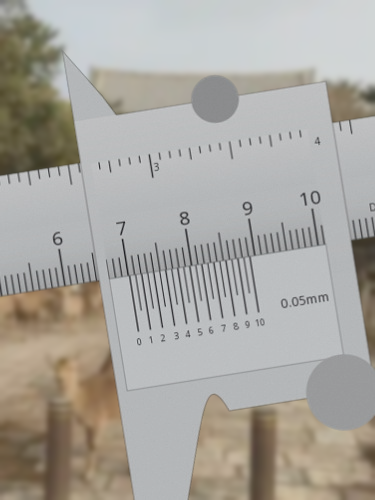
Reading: 70.2 mm
